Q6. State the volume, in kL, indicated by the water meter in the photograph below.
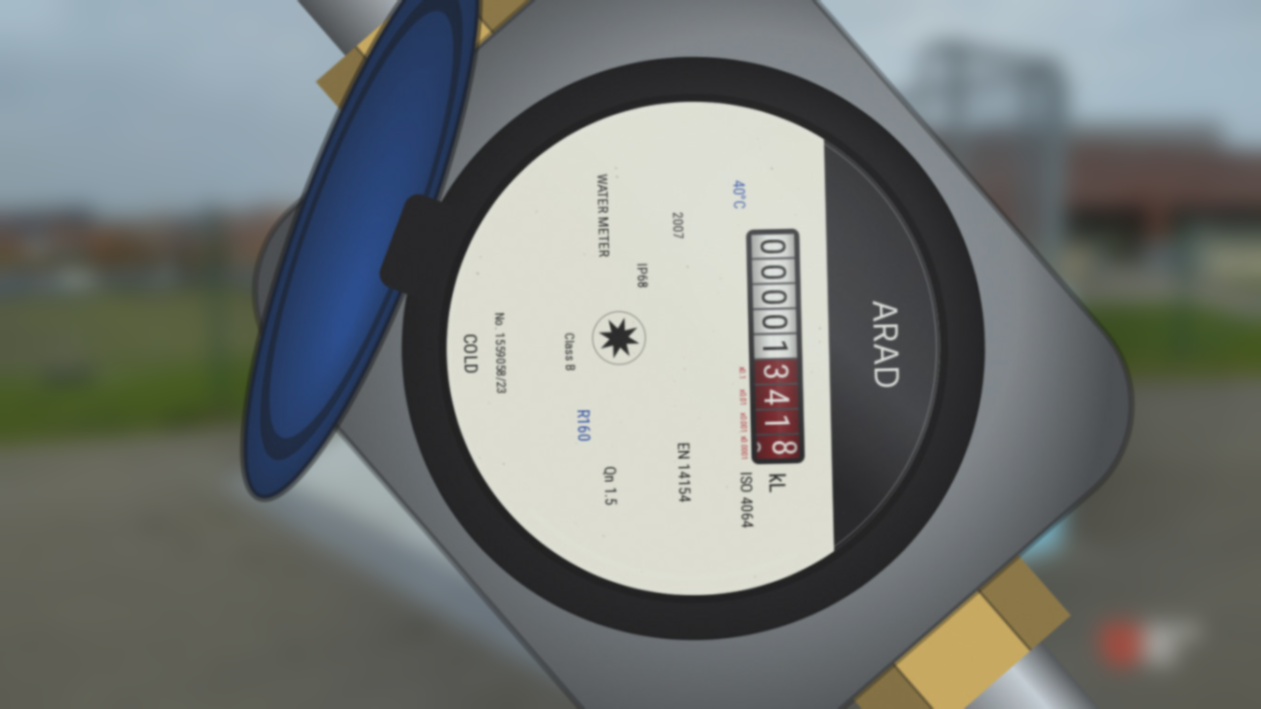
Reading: 1.3418 kL
